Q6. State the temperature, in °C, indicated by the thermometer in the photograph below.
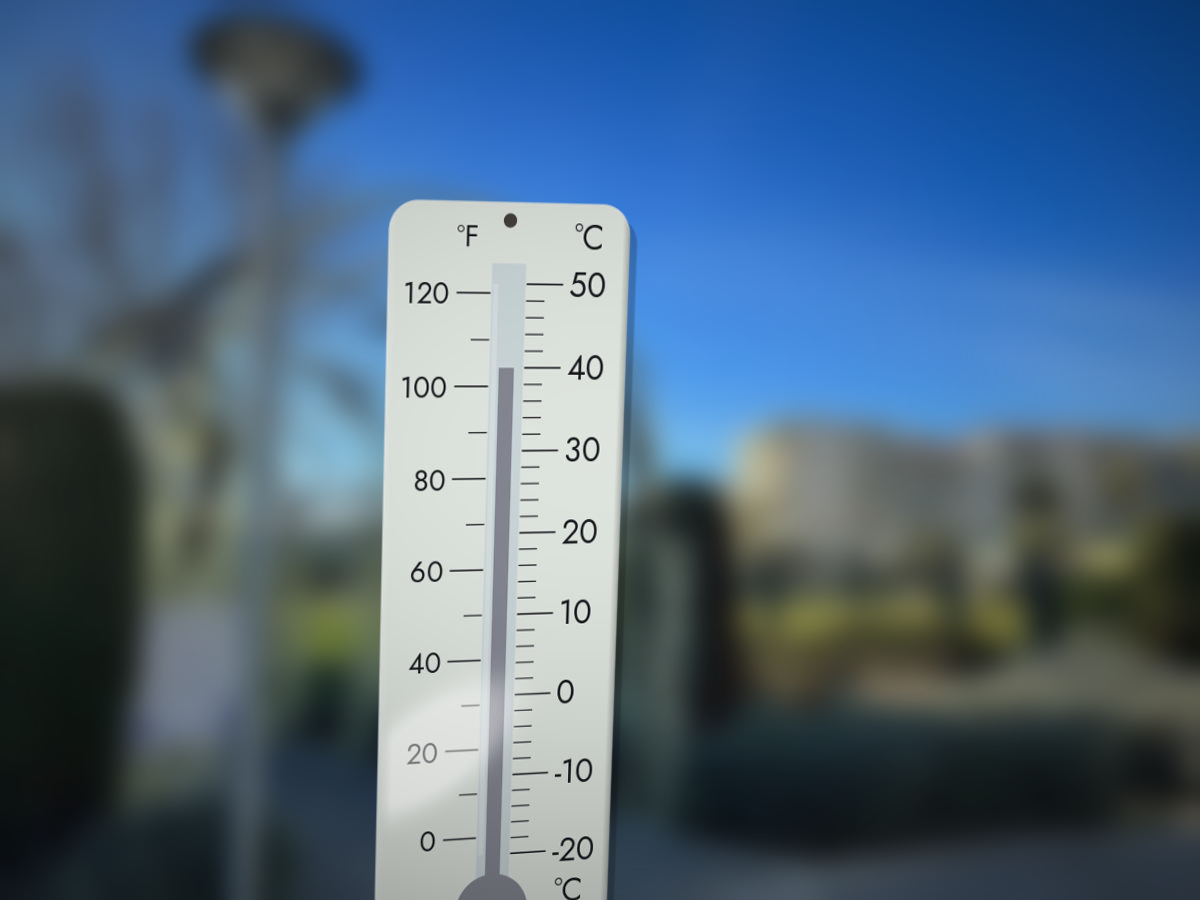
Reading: 40 °C
